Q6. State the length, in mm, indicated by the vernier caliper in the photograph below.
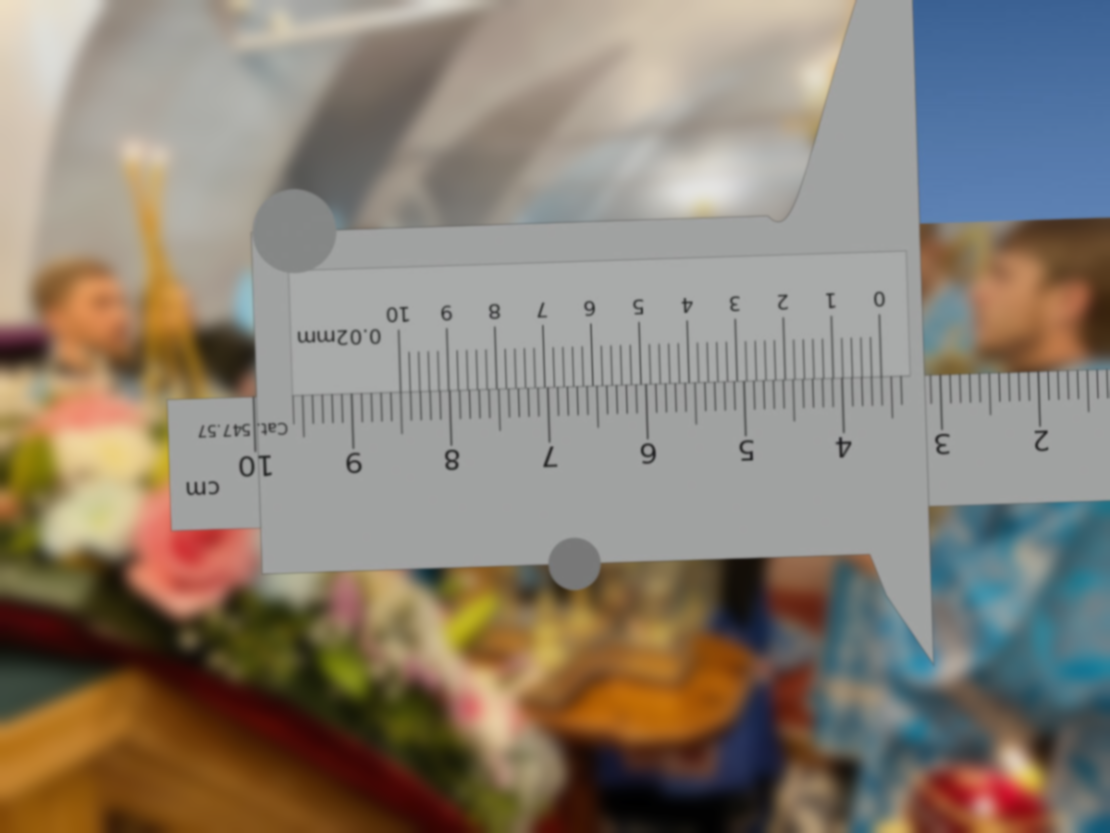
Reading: 36.0 mm
